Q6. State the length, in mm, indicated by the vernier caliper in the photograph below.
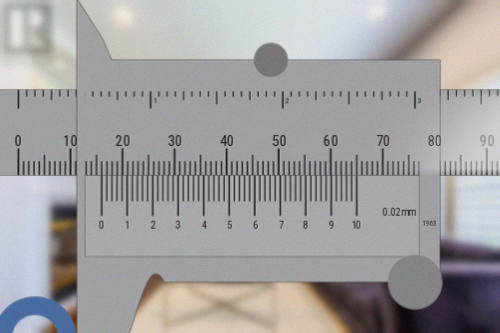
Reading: 16.0 mm
